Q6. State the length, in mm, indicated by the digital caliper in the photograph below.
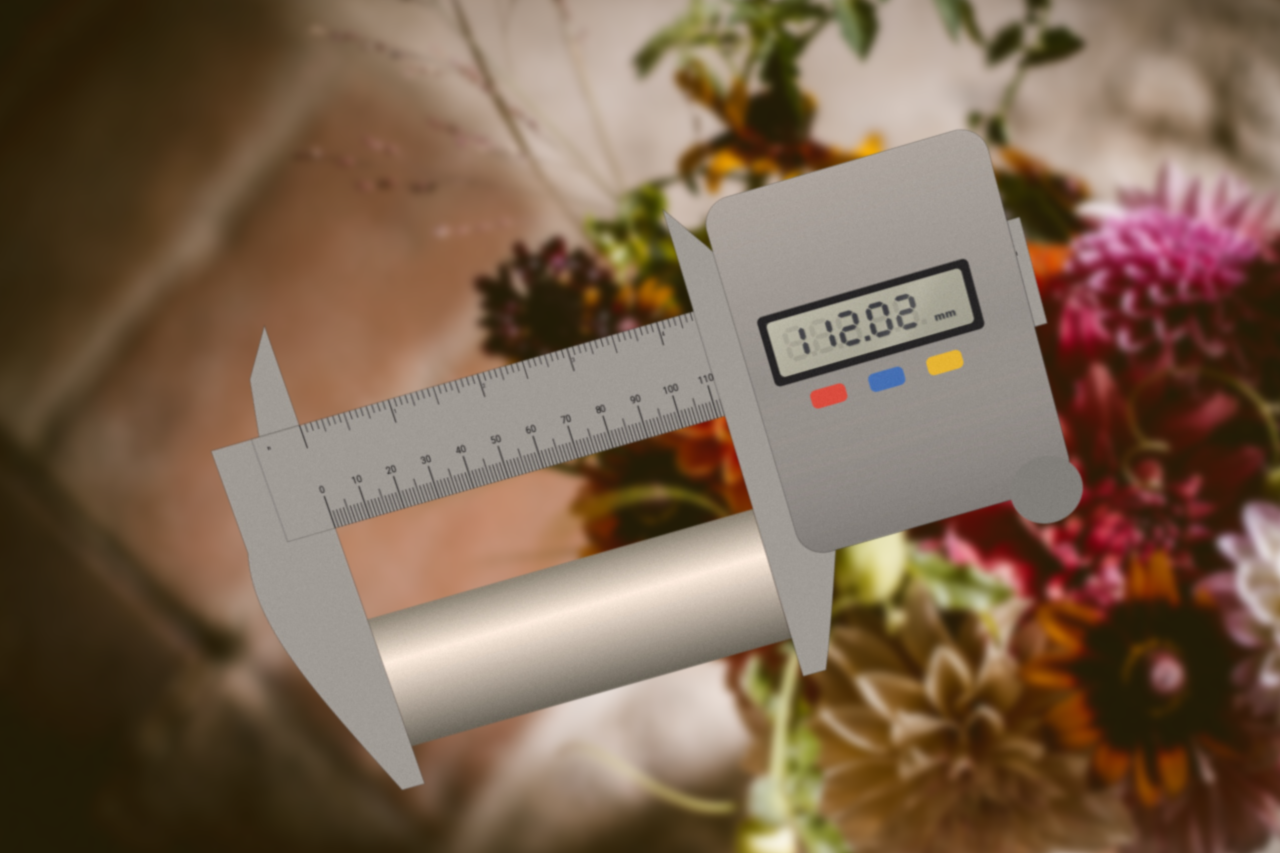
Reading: 112.02 mm
